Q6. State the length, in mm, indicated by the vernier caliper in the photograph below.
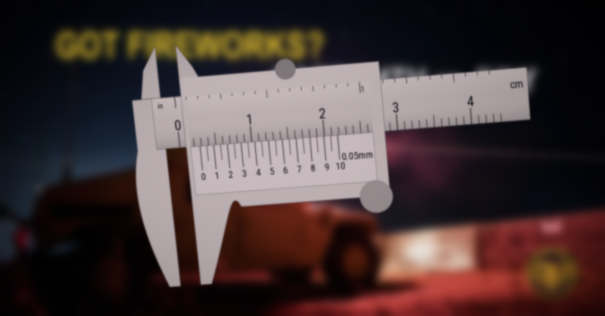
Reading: 2.8 mm
